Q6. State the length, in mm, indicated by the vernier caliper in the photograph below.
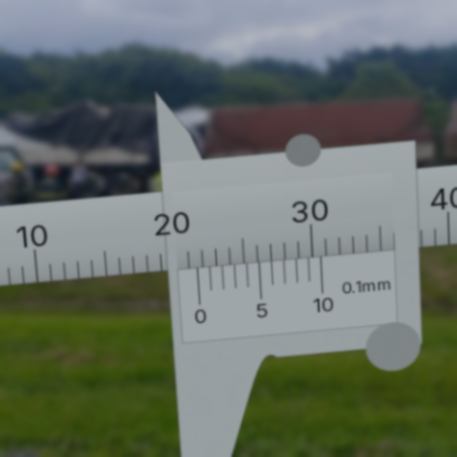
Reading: 21.6 mm
